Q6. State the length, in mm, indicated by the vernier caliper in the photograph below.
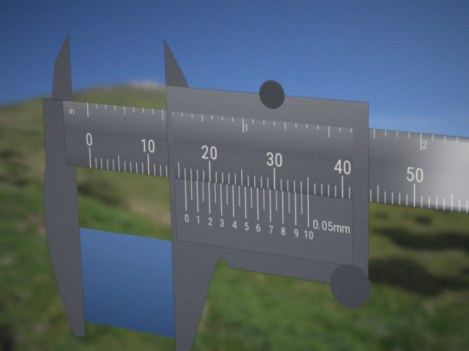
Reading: 16.0 mm
